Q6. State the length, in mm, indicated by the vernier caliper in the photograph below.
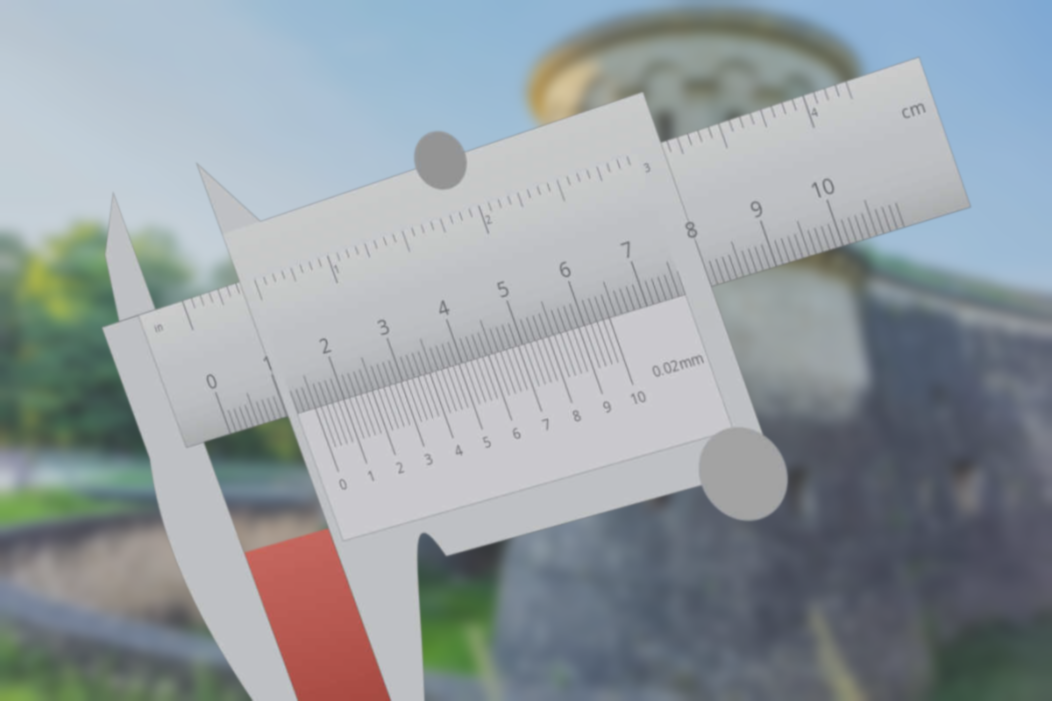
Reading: 15.0 mm
